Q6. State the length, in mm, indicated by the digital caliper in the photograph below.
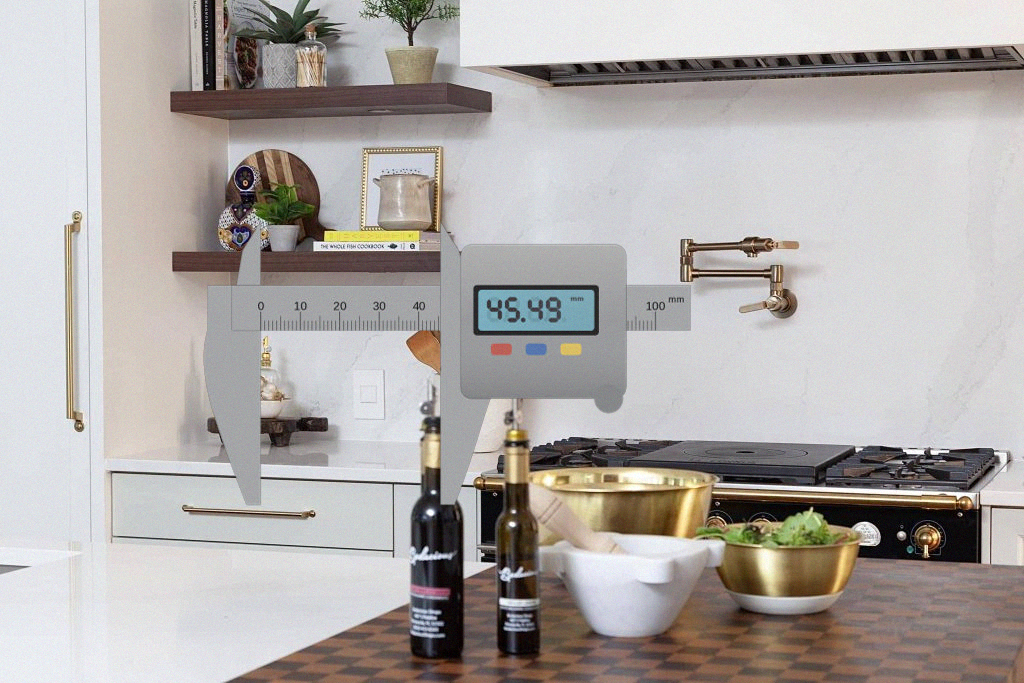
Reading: 45.49 mm
